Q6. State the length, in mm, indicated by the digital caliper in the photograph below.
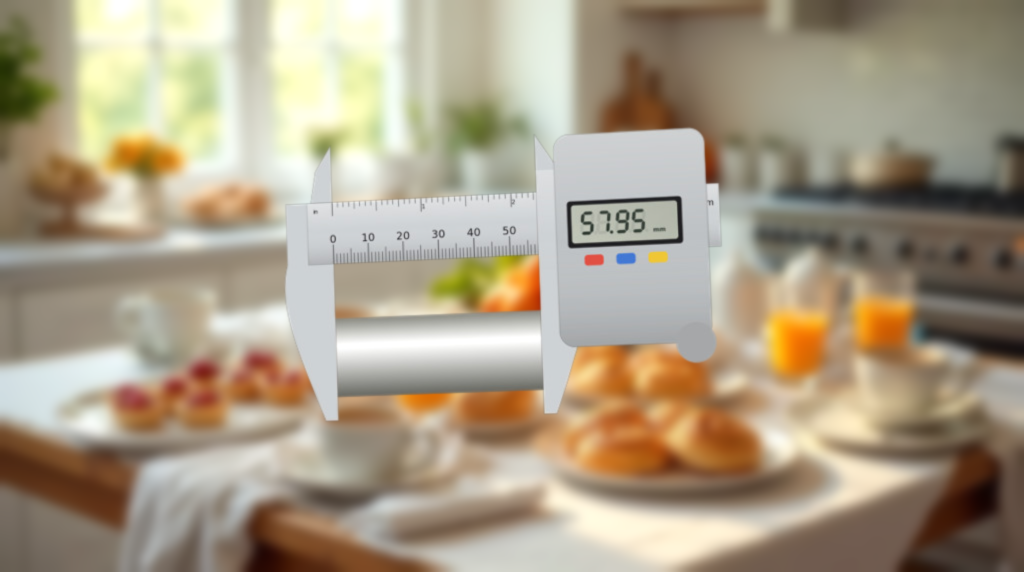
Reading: 57.95 mm
